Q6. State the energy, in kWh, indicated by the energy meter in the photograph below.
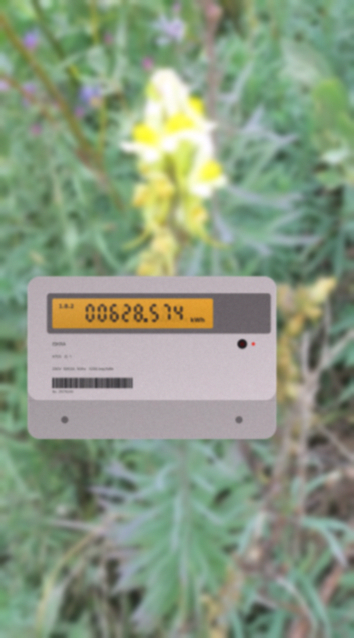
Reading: 628.574 kWh
